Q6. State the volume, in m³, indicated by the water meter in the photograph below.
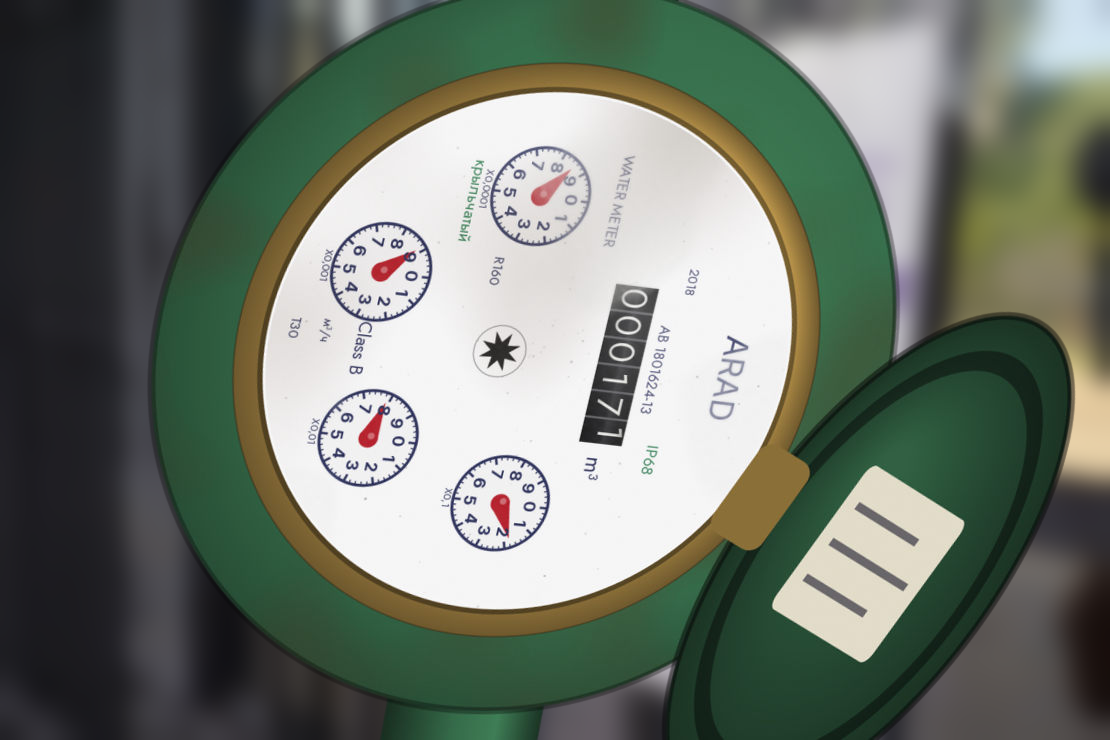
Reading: 171.1788 m³
